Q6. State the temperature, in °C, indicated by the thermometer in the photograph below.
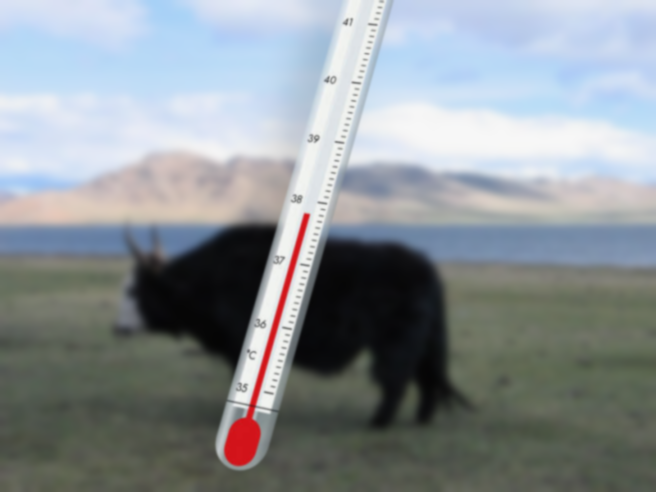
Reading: 37.8 °C
